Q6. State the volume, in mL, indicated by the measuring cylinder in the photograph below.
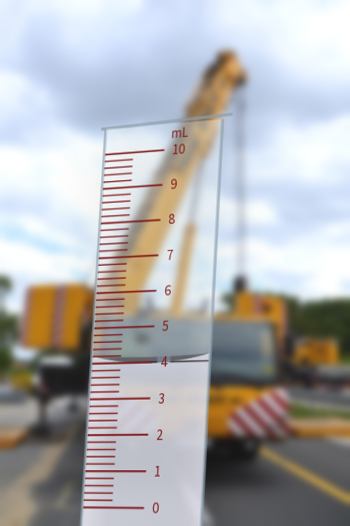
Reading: 4 mL
